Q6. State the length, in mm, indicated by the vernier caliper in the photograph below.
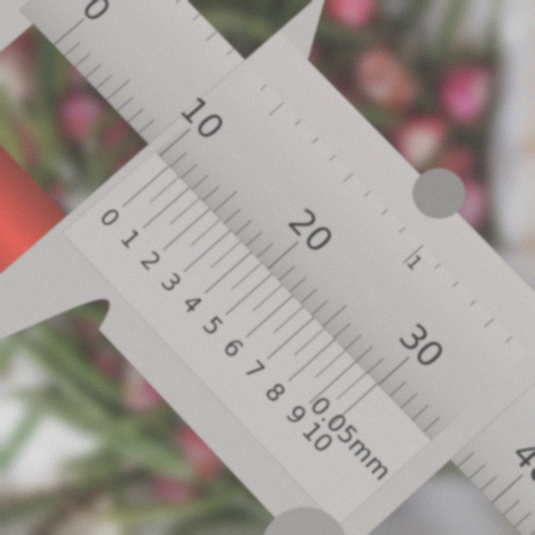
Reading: 10.9 mm
